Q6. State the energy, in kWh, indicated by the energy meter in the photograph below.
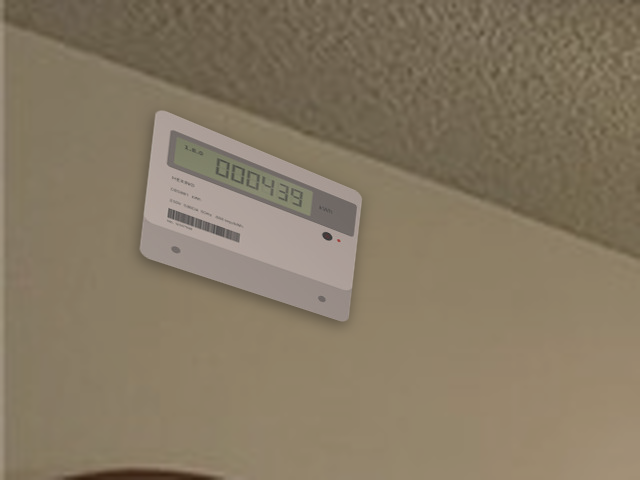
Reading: 439 kWh
